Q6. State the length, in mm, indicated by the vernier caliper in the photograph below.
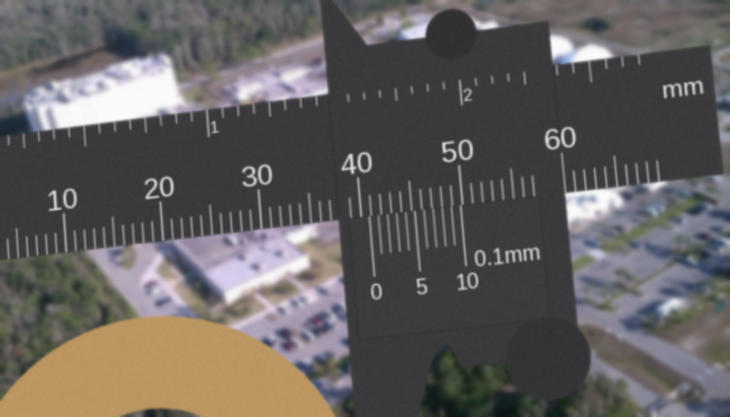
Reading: 40.8 mm
